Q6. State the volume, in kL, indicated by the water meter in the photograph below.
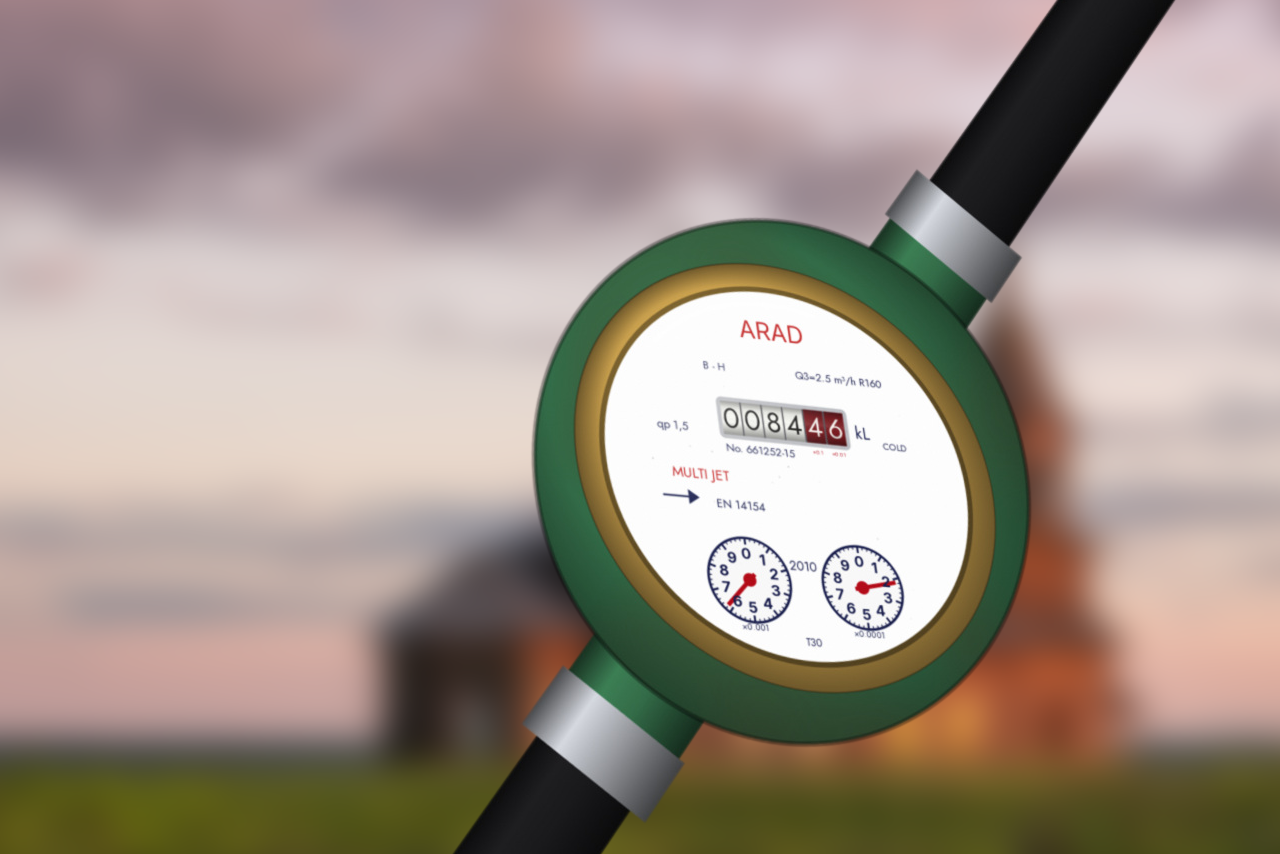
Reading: 84.4662 kL
